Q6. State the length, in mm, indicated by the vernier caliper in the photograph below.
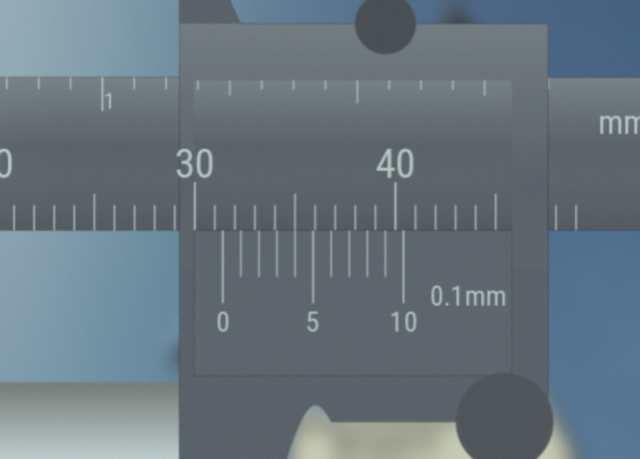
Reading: 31.4 mm
